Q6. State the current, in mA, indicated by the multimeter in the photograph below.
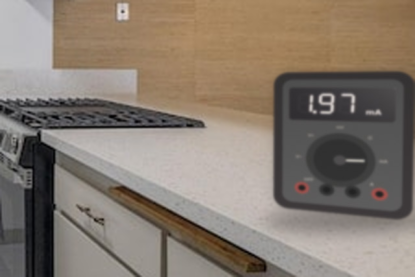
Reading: 1.97 mA
